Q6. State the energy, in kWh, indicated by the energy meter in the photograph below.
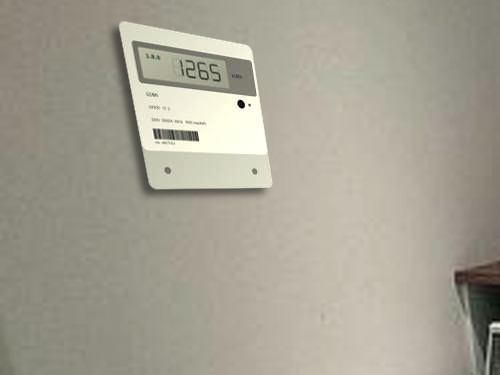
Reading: 1265 kWh
